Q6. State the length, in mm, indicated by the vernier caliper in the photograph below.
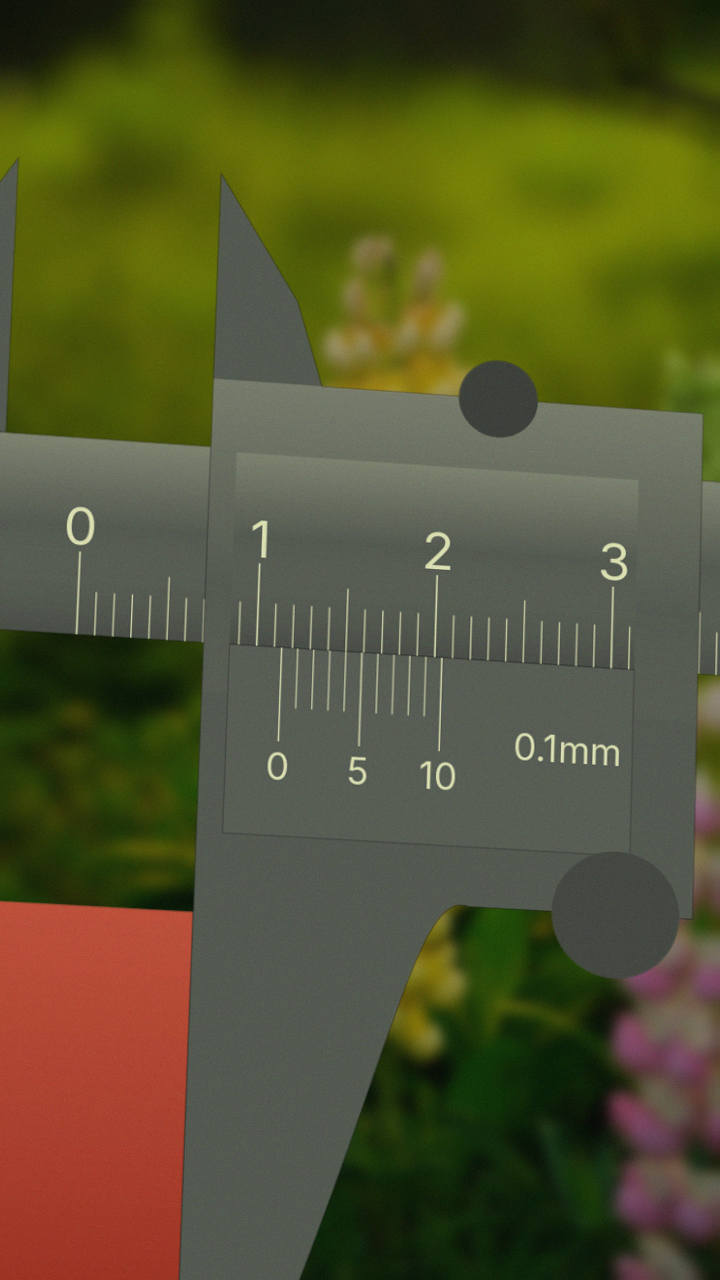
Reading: 11.4 mm
